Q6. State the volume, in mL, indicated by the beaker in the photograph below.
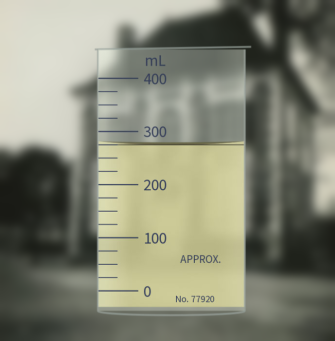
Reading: 275 mL
